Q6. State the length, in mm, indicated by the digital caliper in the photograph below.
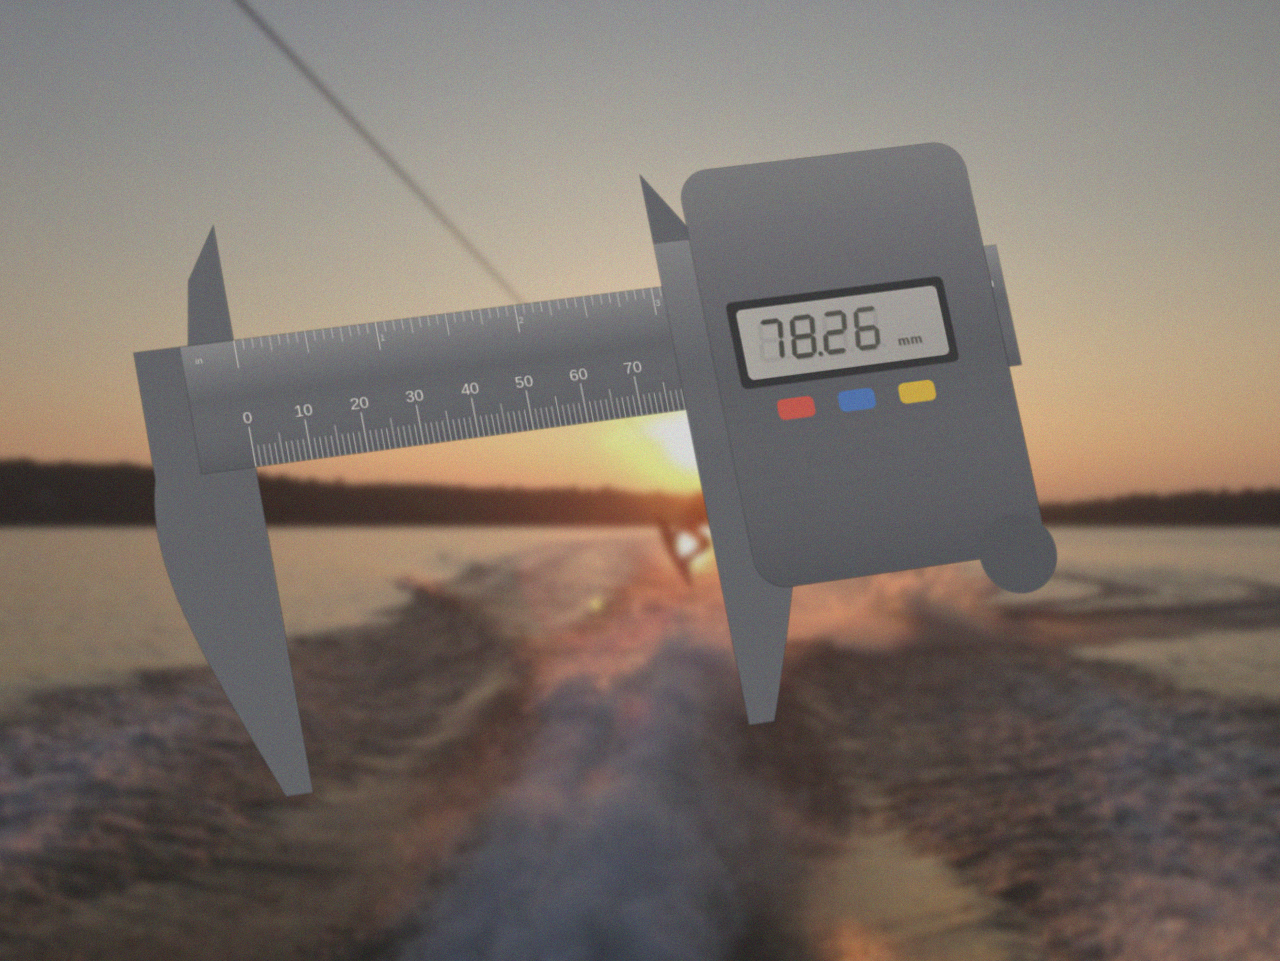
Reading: 78.26 mm
